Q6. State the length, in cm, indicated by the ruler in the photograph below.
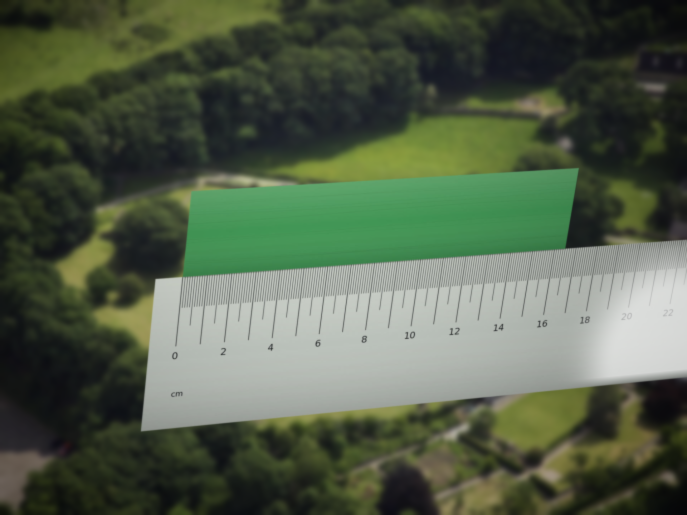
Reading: 16.5 cm
